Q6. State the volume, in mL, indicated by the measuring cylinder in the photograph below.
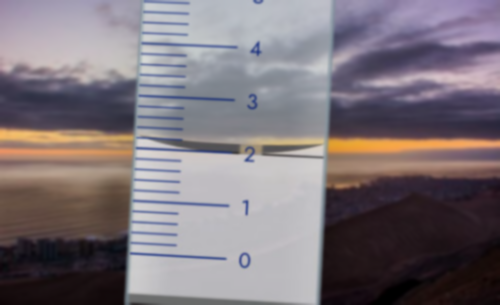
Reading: 2 mL
